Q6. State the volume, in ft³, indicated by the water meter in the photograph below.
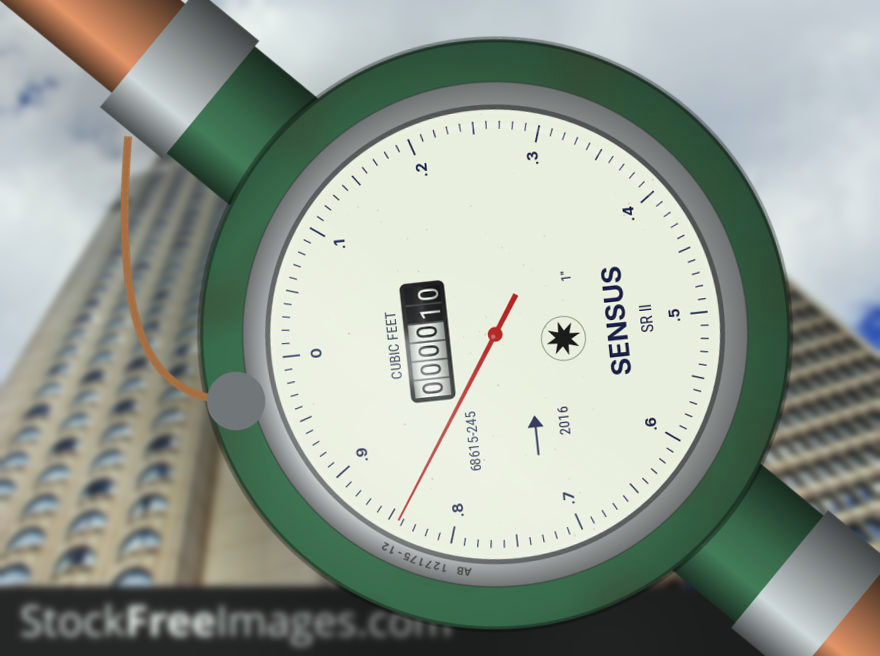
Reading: 9.84 ft³
